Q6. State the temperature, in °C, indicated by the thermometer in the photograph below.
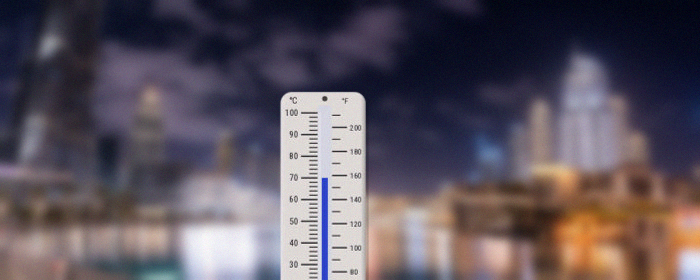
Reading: 70 °C
